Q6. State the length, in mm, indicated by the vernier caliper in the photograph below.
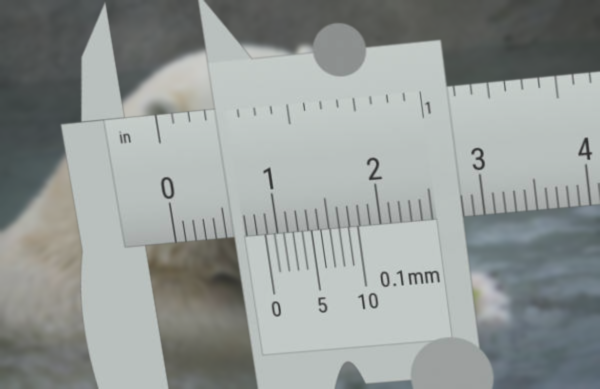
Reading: 8.8 mm
